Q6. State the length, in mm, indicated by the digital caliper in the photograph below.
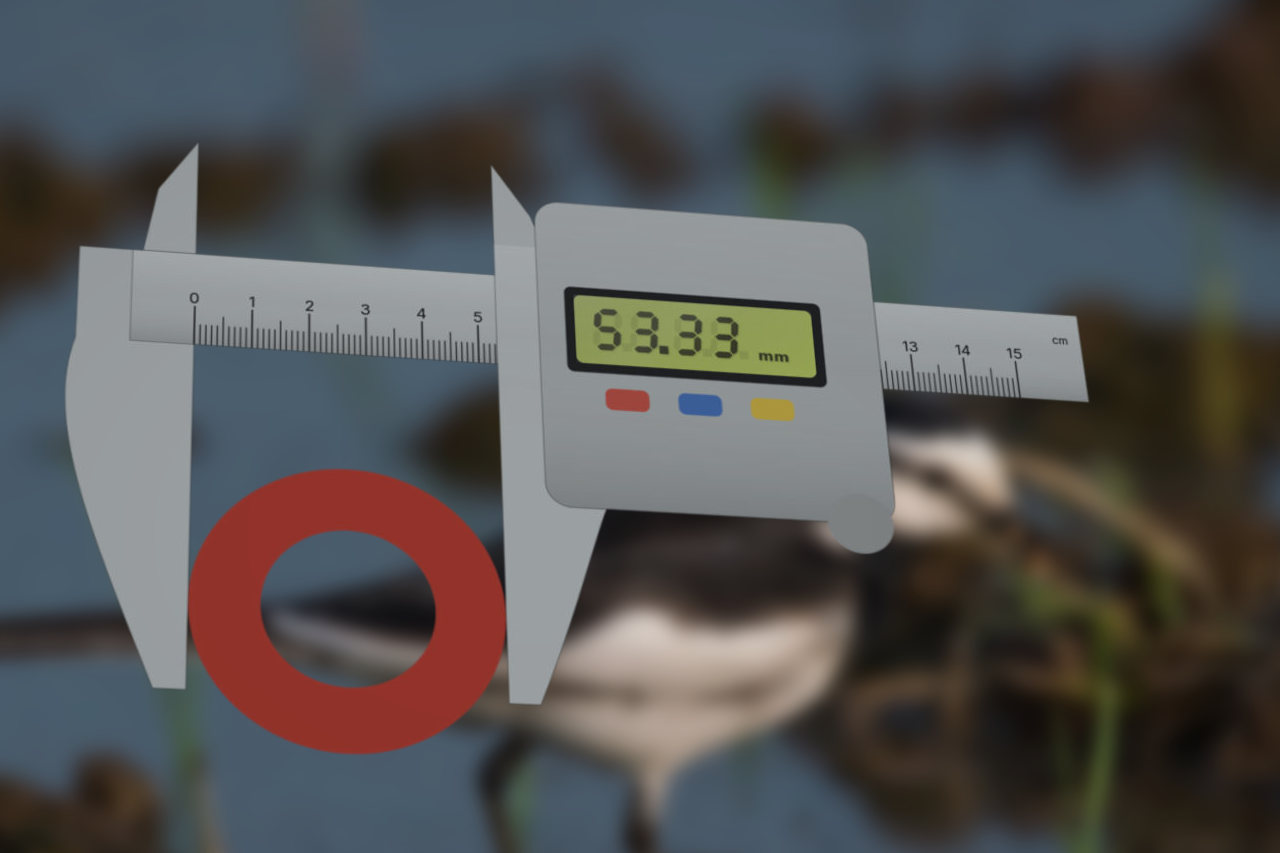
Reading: 53.33 mm
